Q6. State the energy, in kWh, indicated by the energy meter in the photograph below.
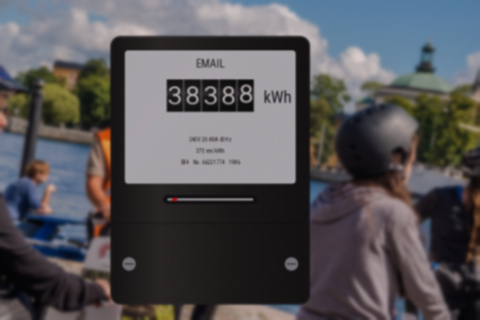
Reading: 38388 kWh
